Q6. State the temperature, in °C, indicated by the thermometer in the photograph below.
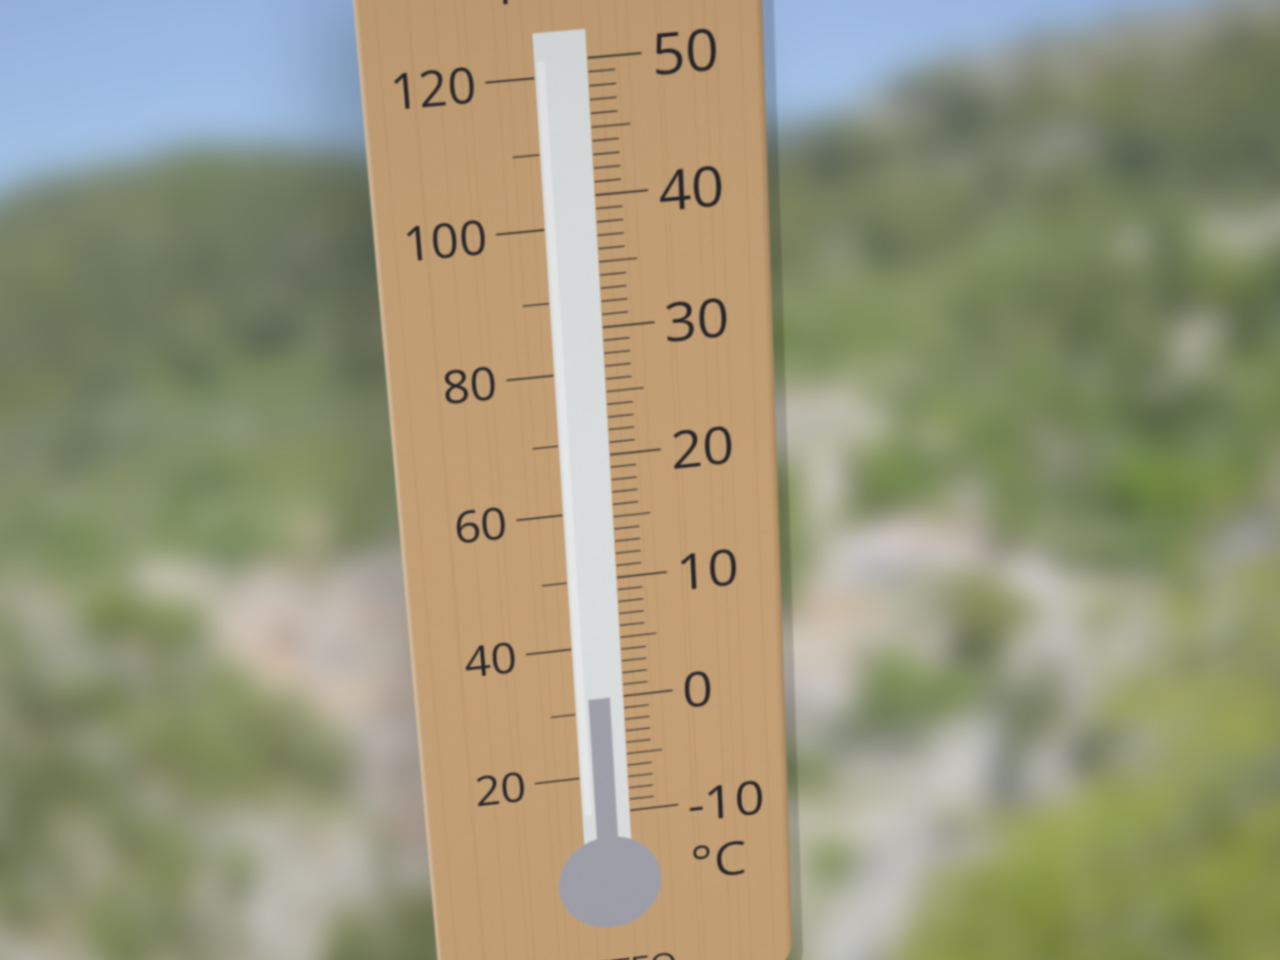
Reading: 0 °C
